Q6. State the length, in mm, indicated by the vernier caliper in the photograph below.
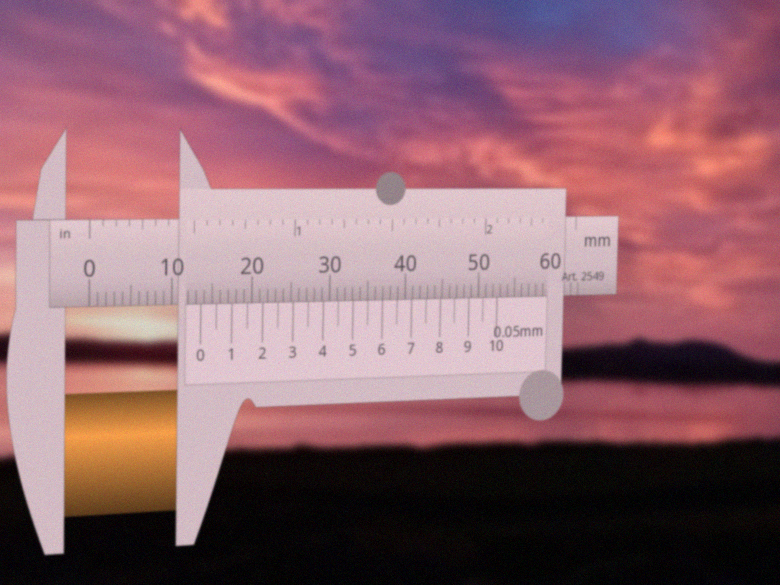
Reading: 13.6 mm
